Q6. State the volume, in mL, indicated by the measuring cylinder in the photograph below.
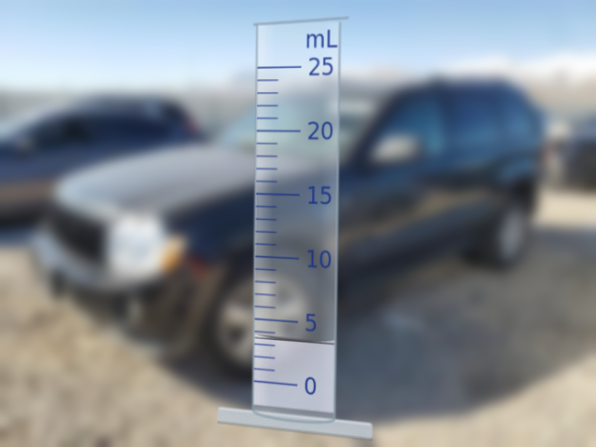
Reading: 3.5 mL
